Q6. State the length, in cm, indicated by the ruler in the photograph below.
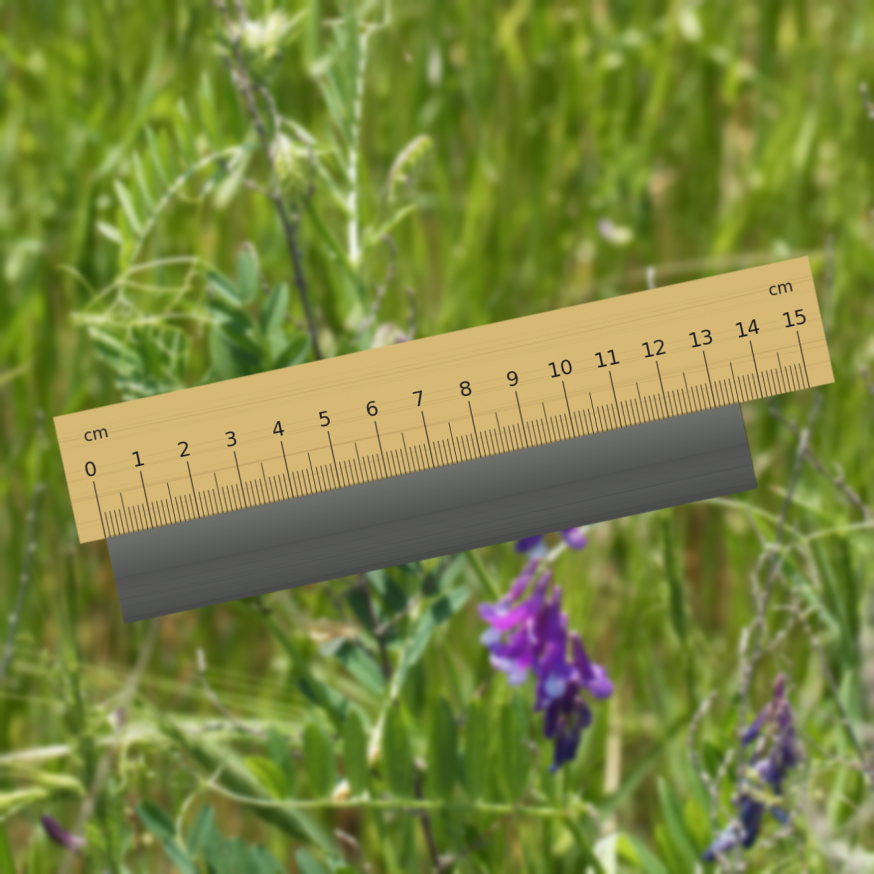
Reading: 13.5 cm
